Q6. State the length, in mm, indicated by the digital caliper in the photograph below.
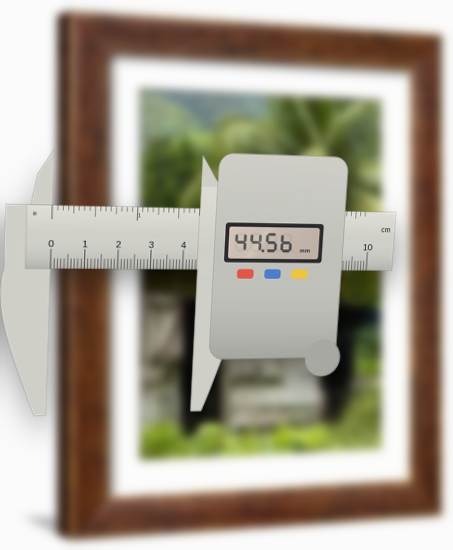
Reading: 44.56 mm
